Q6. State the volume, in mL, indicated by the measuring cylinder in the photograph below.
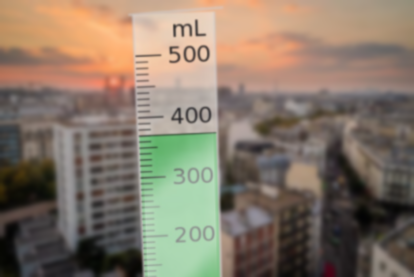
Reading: 370 mL
